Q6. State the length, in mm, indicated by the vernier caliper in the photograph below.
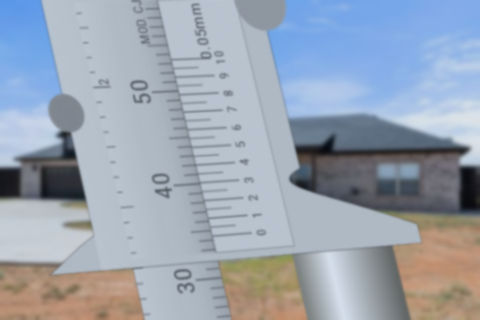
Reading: 34.4 mm
